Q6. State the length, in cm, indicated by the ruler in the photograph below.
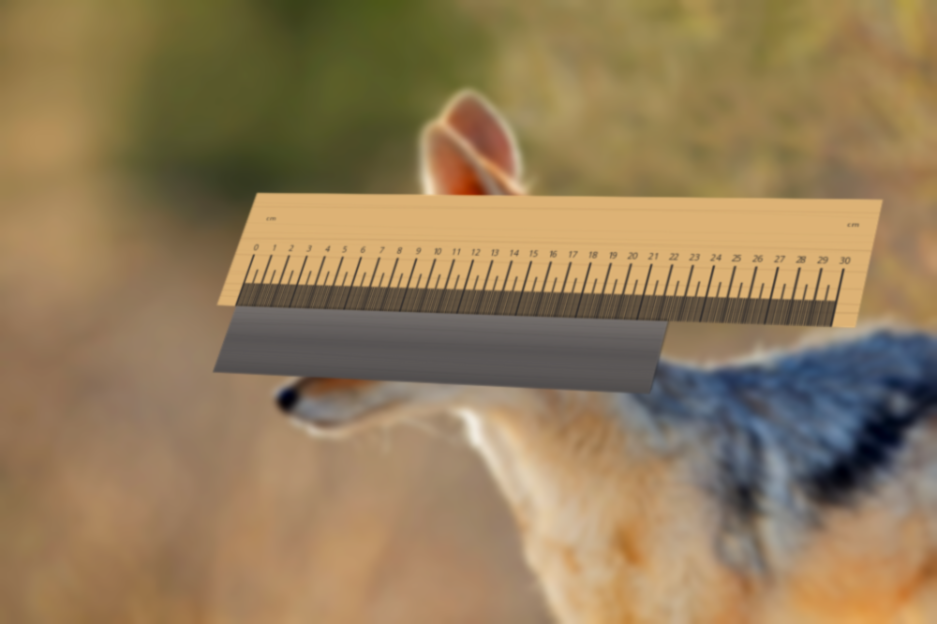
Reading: 22.5 cm
